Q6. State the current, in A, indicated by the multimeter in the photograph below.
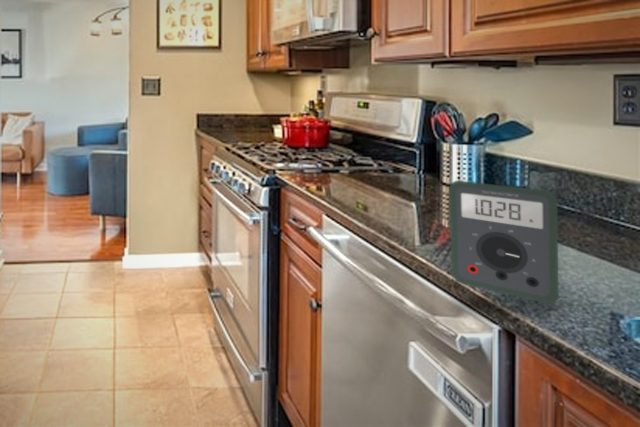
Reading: 1.028 A
